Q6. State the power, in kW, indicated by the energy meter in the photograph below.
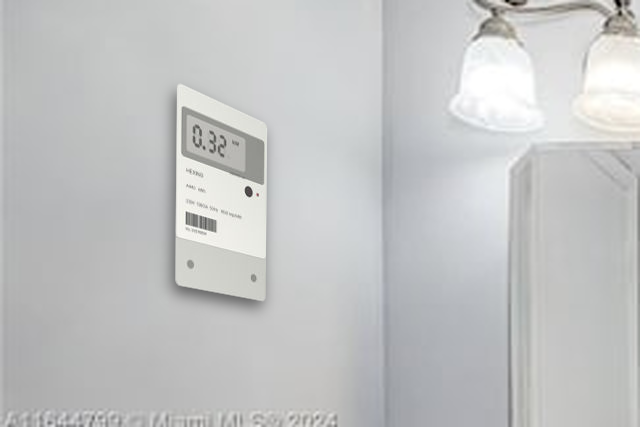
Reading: 0.32 kW
